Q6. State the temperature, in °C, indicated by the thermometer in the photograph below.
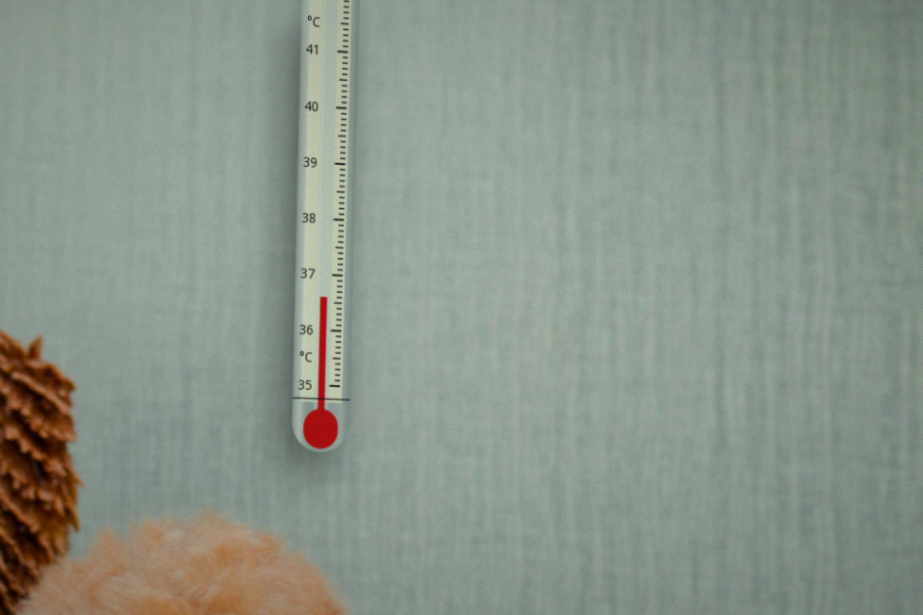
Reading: 36.6 °C
